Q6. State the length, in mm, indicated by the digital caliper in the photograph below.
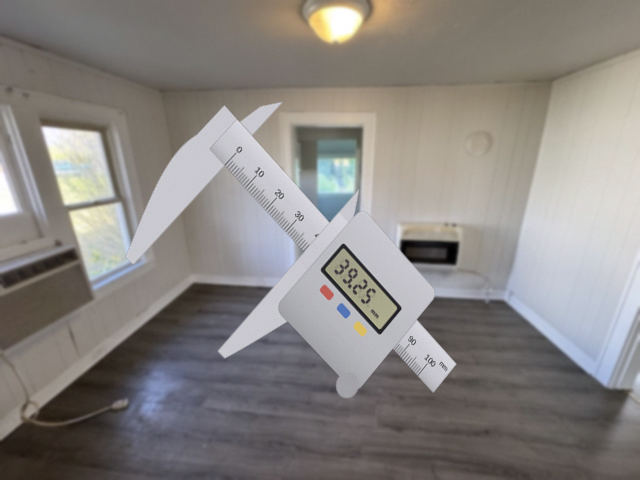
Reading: 39.25 mm
